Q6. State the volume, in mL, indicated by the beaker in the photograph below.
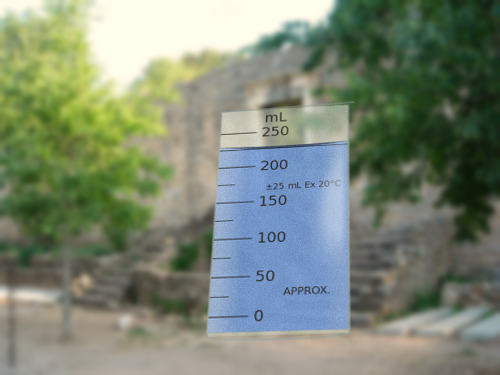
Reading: 225 mL
